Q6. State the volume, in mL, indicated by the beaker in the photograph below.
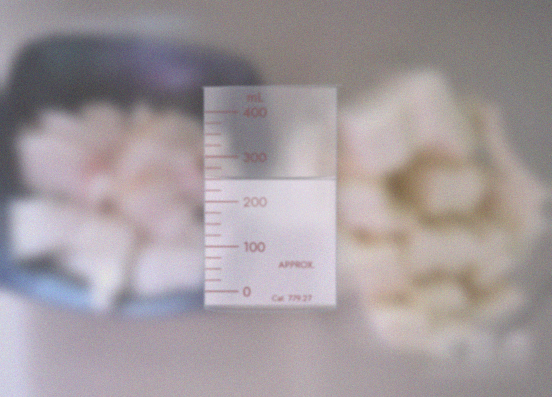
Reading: 250 mL
